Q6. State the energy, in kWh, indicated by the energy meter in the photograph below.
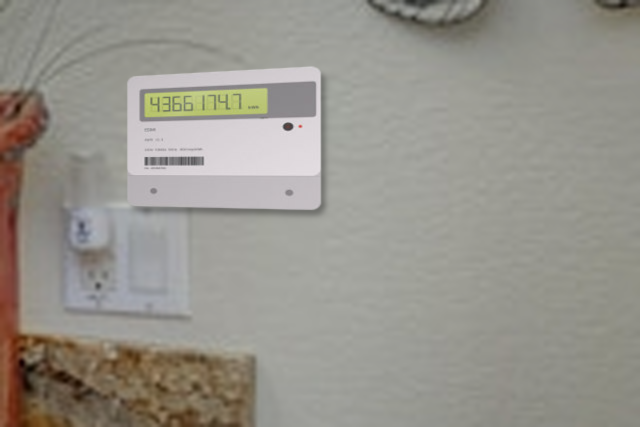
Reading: 4366174.7 kWh
